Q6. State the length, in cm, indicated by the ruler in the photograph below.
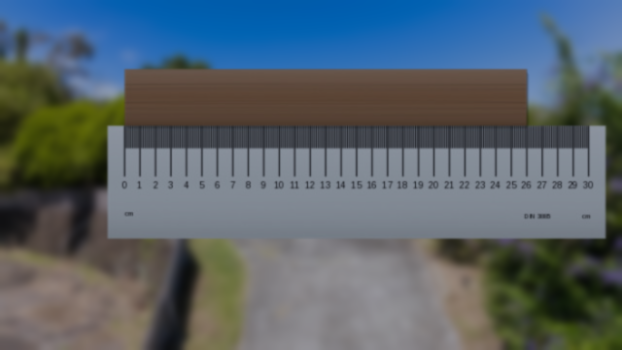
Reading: 26 cm
